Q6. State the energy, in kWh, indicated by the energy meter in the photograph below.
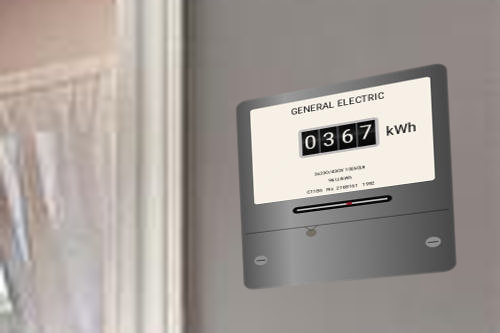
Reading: 367 kWh
